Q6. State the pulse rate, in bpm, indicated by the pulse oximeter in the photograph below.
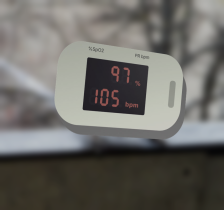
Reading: 105 bpm
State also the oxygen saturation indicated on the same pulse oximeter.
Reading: 97 %
